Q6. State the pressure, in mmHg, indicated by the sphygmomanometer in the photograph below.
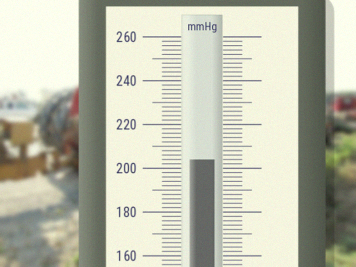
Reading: 204 mmHg
